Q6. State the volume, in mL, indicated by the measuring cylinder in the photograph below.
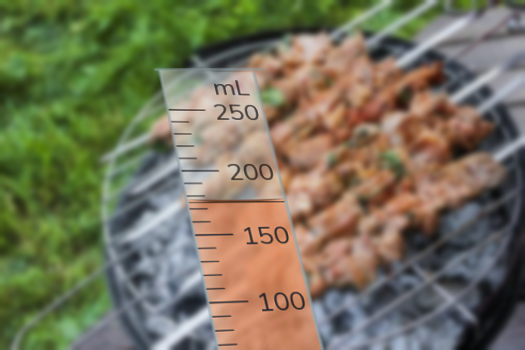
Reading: 175 mL
